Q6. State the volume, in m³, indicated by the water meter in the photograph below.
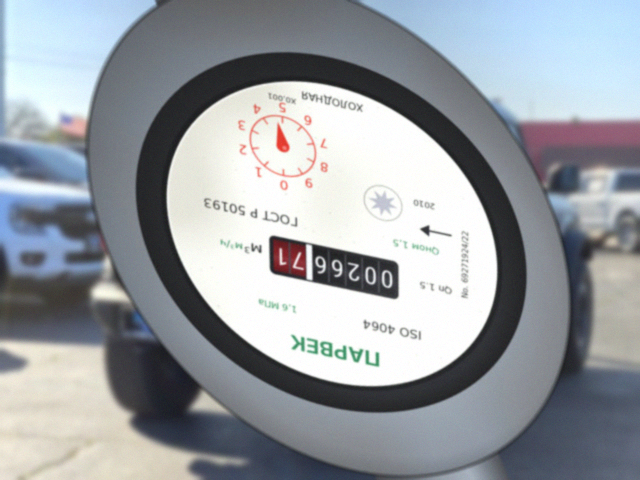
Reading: 266.714 m³
